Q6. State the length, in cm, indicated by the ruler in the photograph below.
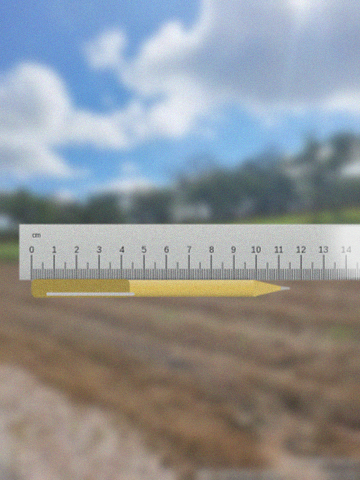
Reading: 11.5 cm
